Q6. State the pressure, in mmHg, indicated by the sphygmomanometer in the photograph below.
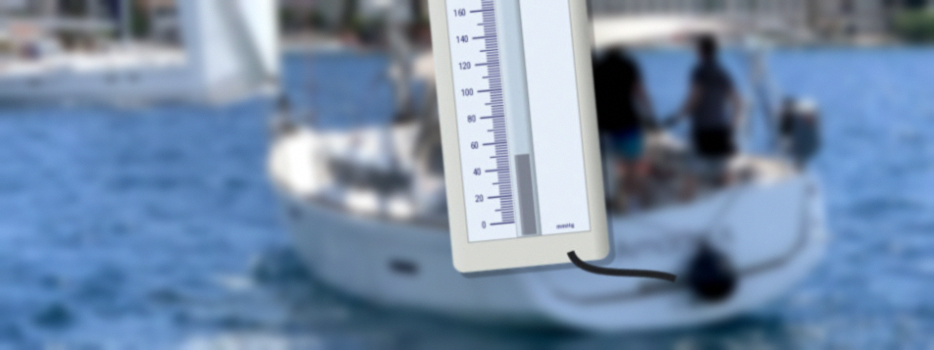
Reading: 50 mmHg
